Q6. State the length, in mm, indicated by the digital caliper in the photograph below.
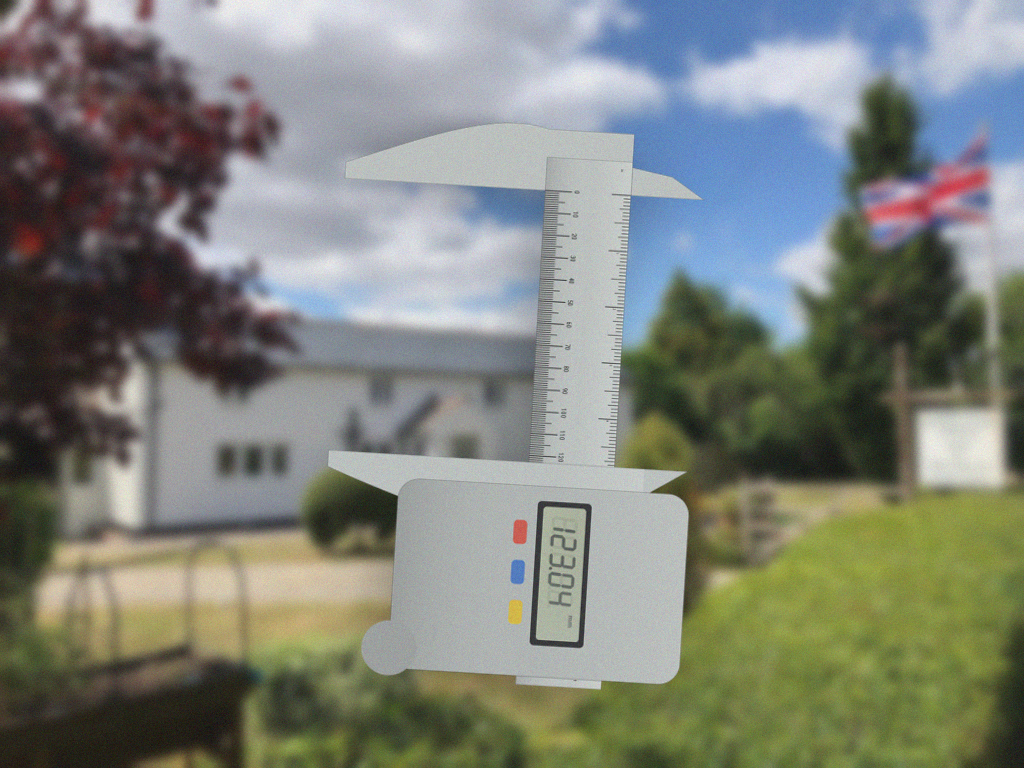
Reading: 123.04 mm
